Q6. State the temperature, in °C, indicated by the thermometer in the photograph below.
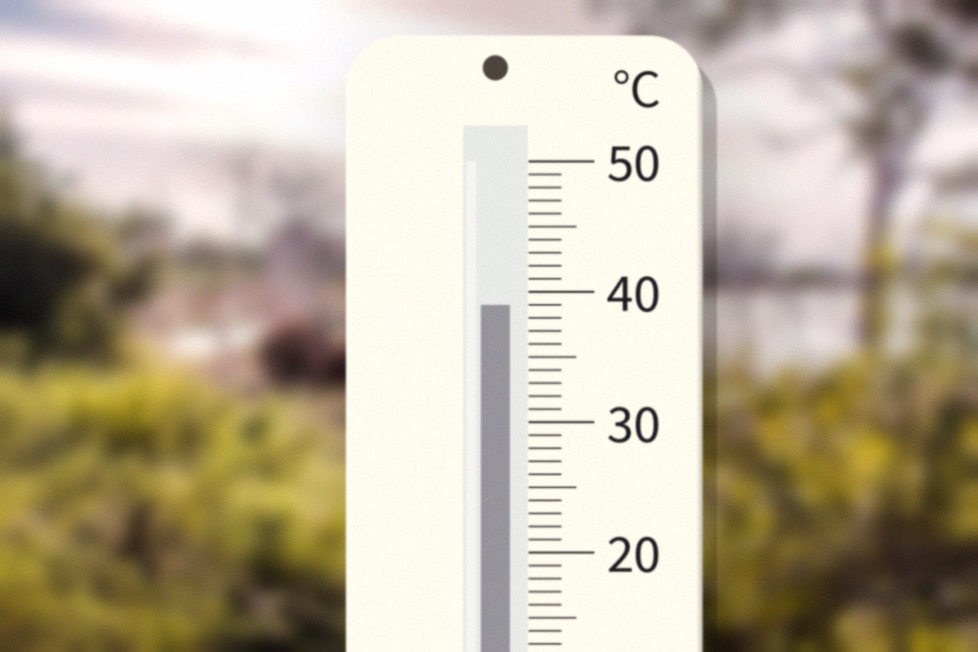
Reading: 39 °C
